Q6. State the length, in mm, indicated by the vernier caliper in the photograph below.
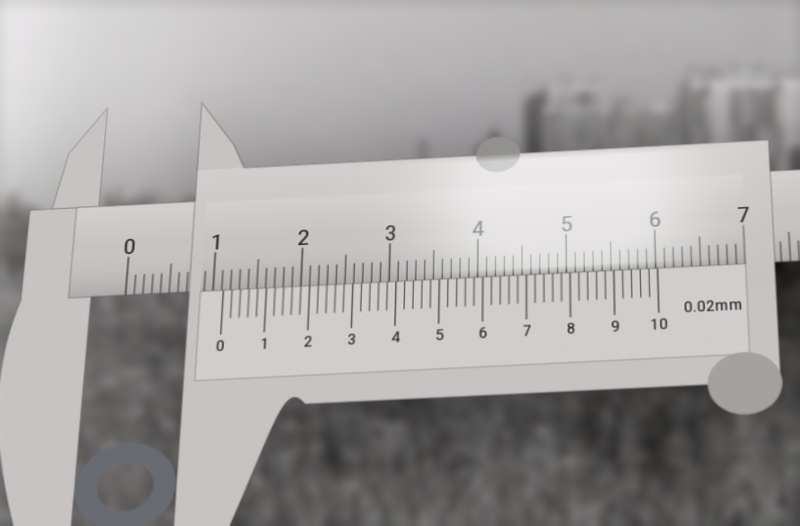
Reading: 11.2 mm
